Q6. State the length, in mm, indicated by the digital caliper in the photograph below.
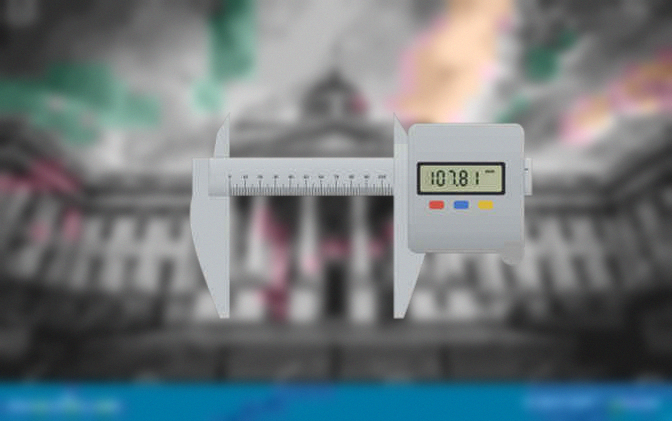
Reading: 107.81 mm
